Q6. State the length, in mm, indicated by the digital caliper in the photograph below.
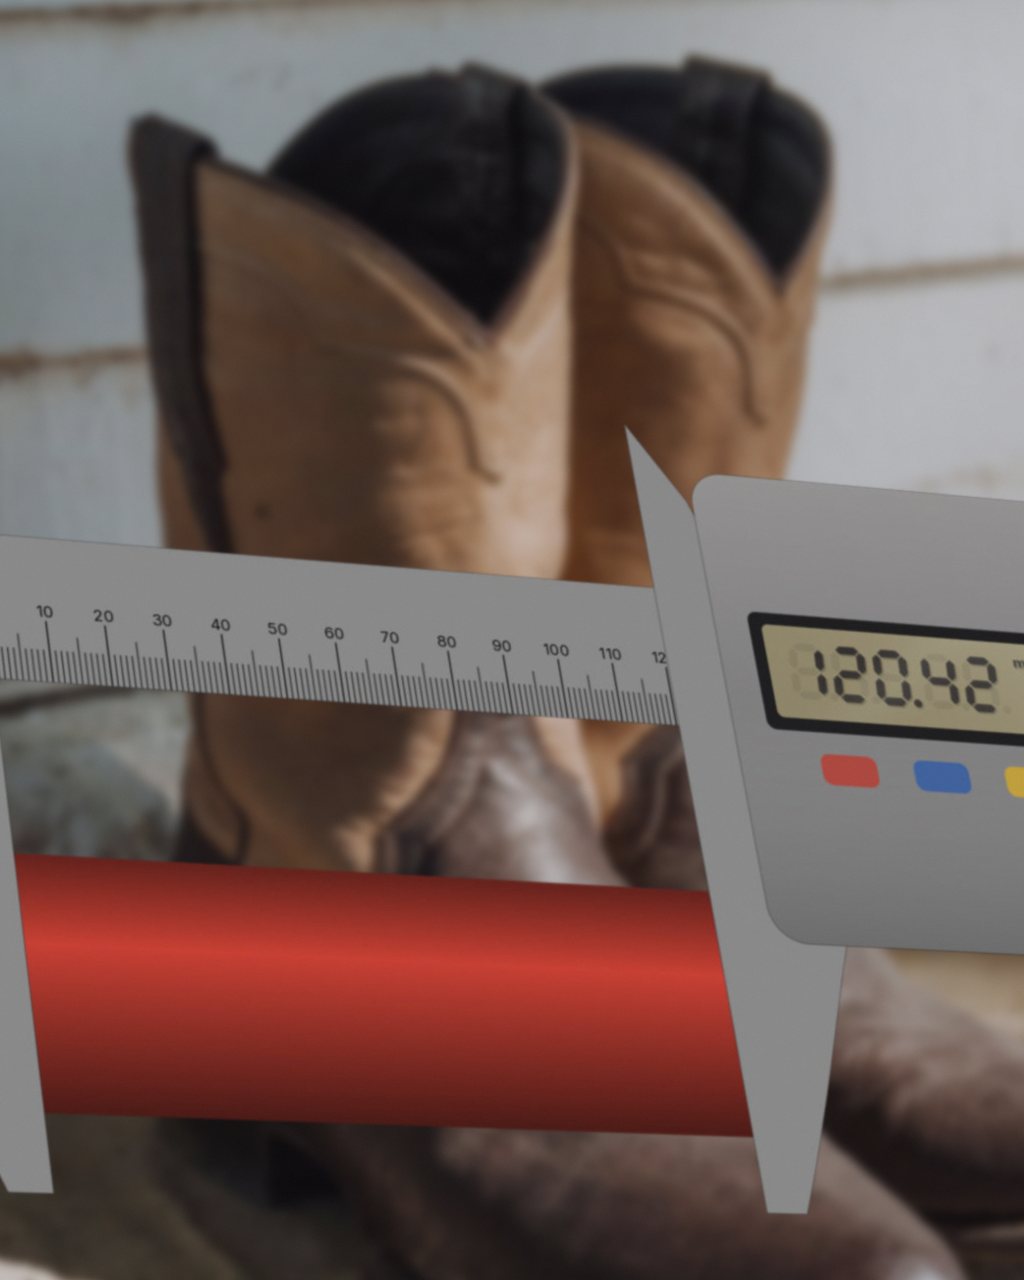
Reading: 120.42 mm
